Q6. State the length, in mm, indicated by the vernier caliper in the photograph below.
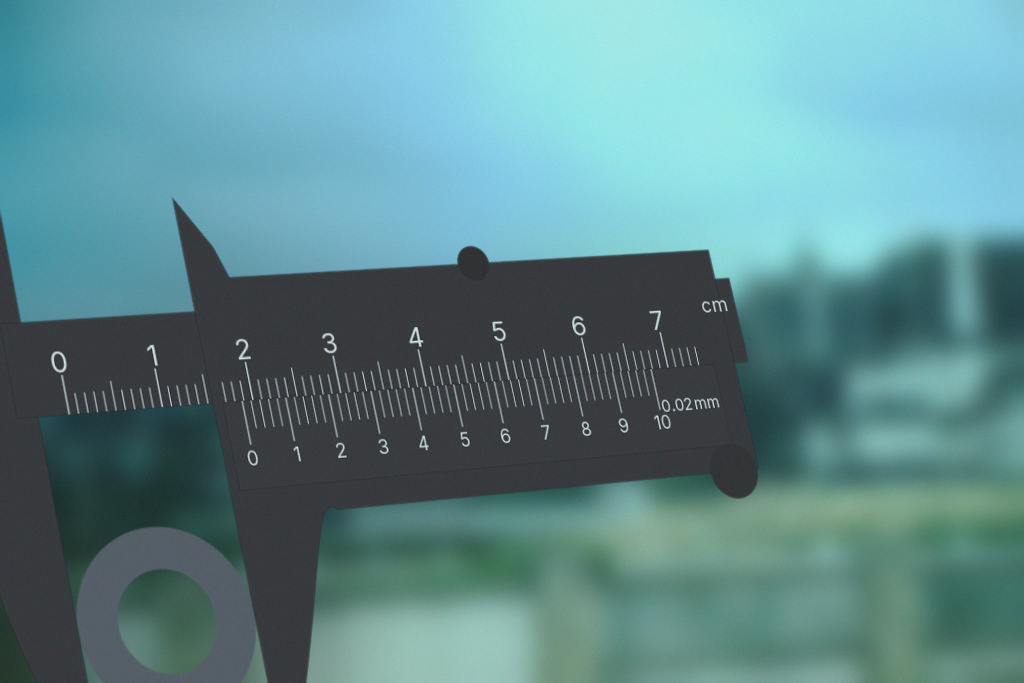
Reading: 18.8 mm
